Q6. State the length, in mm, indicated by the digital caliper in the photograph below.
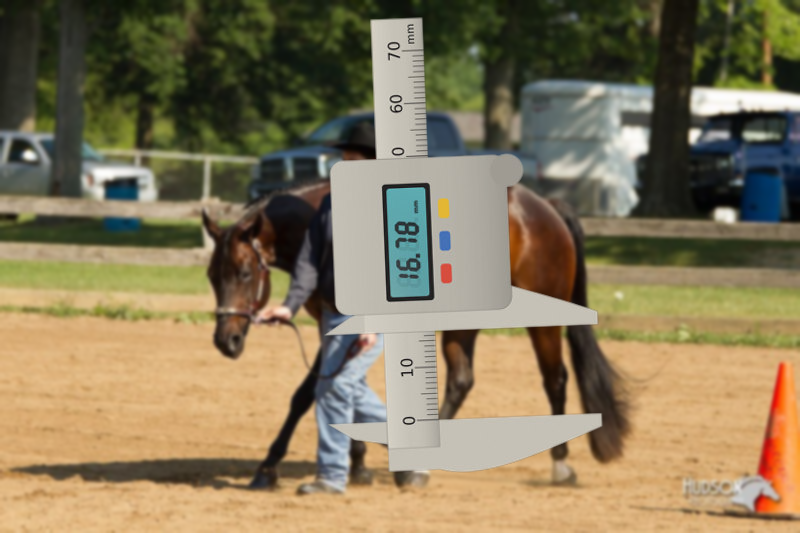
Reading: 16.78 mm
